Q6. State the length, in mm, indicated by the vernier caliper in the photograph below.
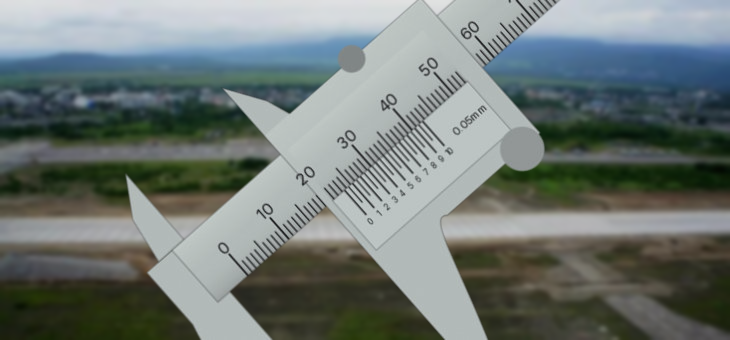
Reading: 23.5 mm
